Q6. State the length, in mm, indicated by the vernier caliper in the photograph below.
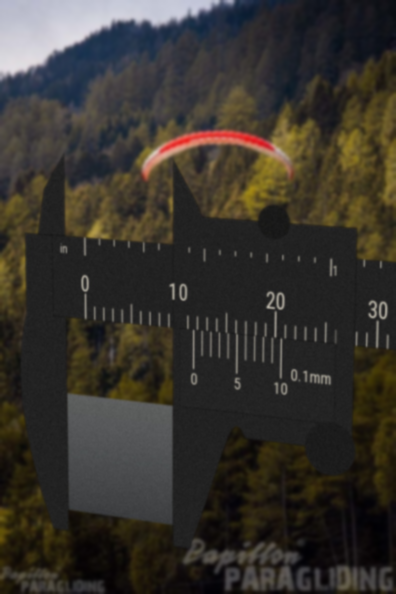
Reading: 11.6 mm
